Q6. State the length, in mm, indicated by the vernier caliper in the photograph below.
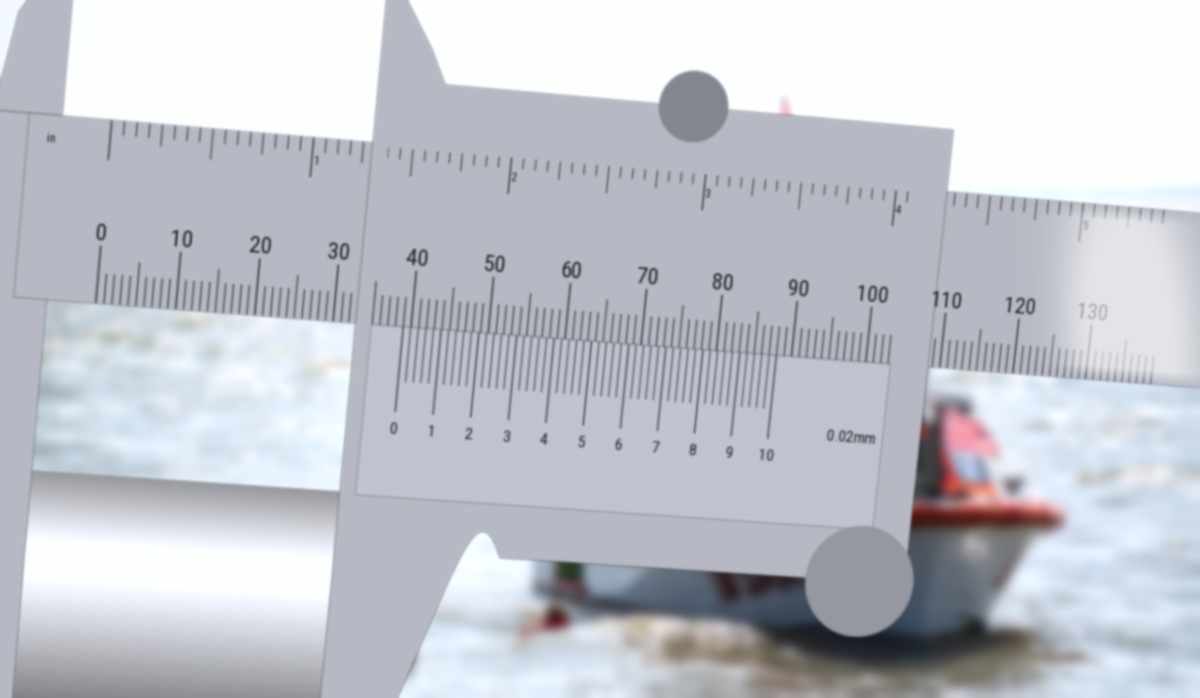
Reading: 39.0 mm
